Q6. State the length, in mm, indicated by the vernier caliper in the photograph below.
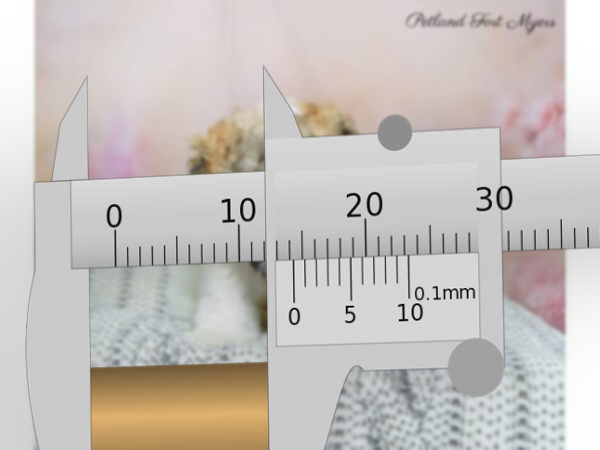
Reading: 14.3 mm
